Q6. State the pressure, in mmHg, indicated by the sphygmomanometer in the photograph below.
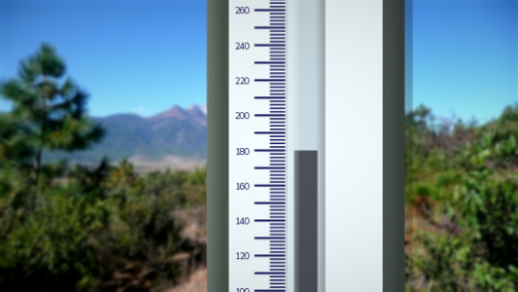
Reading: 180 mmHg
